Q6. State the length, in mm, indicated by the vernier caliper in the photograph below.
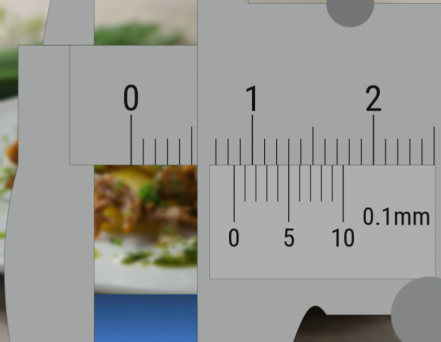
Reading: 8.5 mm
